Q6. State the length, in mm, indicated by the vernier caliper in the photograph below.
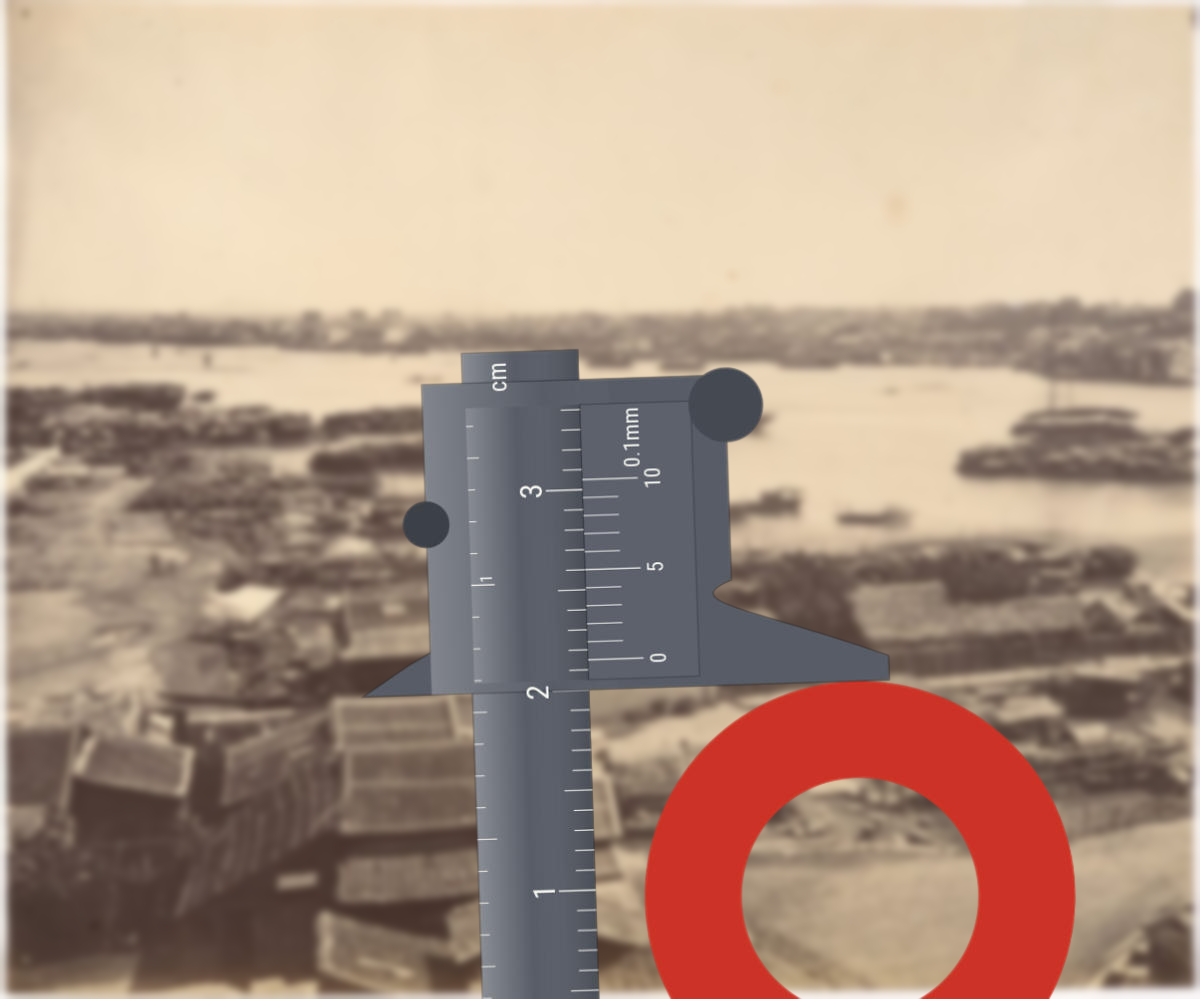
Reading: 21.5 mm
